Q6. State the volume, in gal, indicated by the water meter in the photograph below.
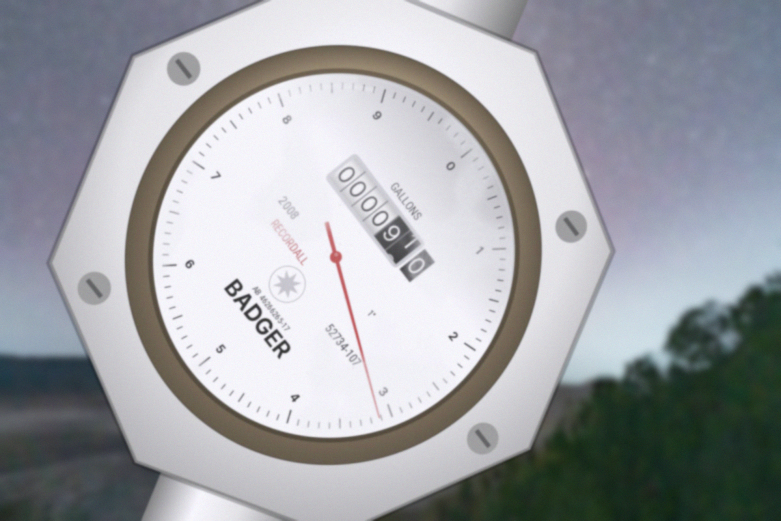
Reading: 913.1 gal
